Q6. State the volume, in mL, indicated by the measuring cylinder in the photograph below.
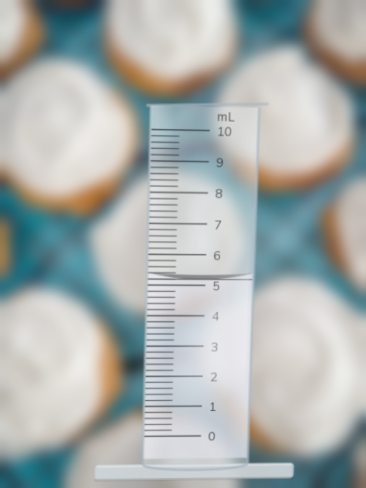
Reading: 5.2 mL
